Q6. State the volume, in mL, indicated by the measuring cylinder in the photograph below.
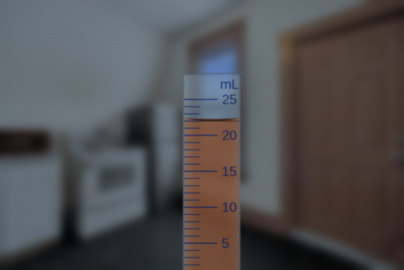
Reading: 22 mL
